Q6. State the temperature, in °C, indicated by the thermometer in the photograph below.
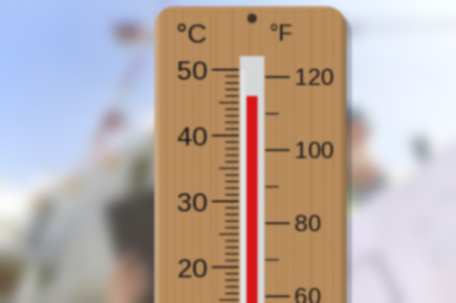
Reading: 46 °C
